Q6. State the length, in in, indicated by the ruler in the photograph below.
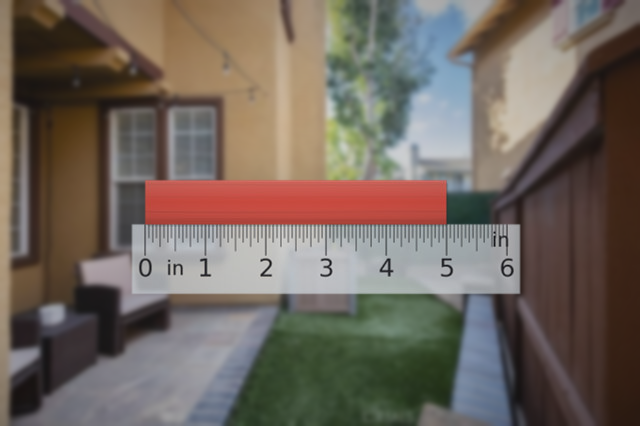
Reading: 5 in
